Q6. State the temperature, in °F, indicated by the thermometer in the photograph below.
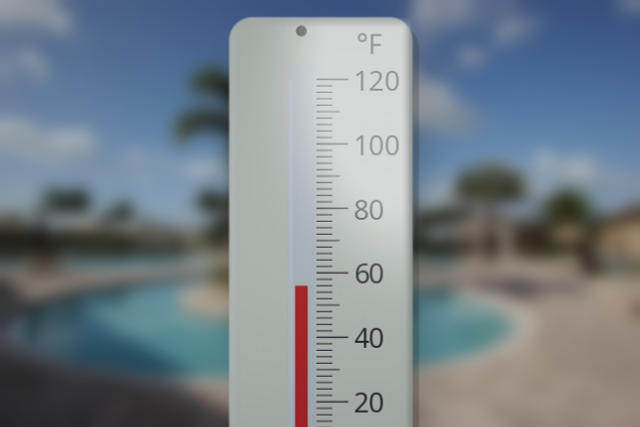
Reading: 56 °F
